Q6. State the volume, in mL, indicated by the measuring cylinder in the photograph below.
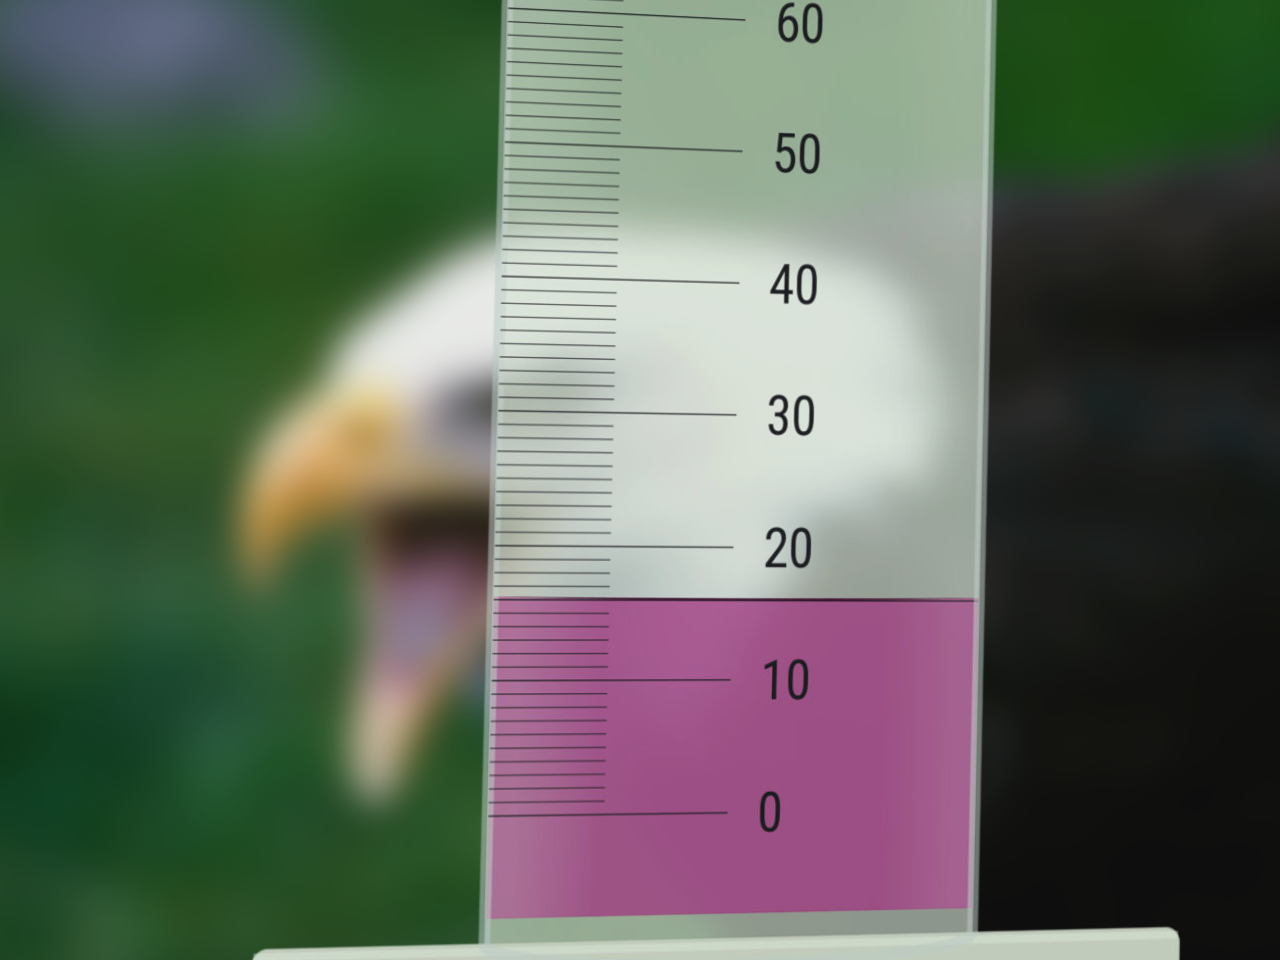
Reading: 16 mL
